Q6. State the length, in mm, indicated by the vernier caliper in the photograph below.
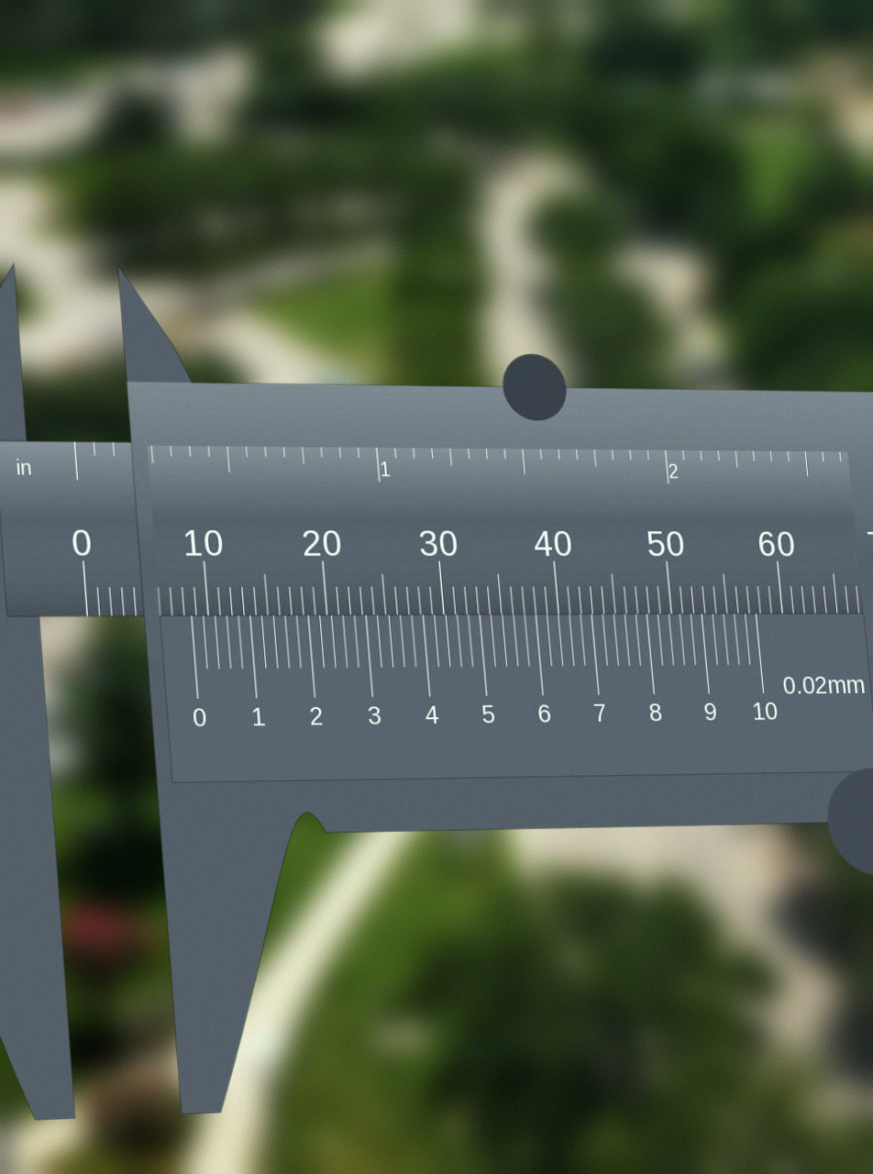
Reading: 8.6 mm
